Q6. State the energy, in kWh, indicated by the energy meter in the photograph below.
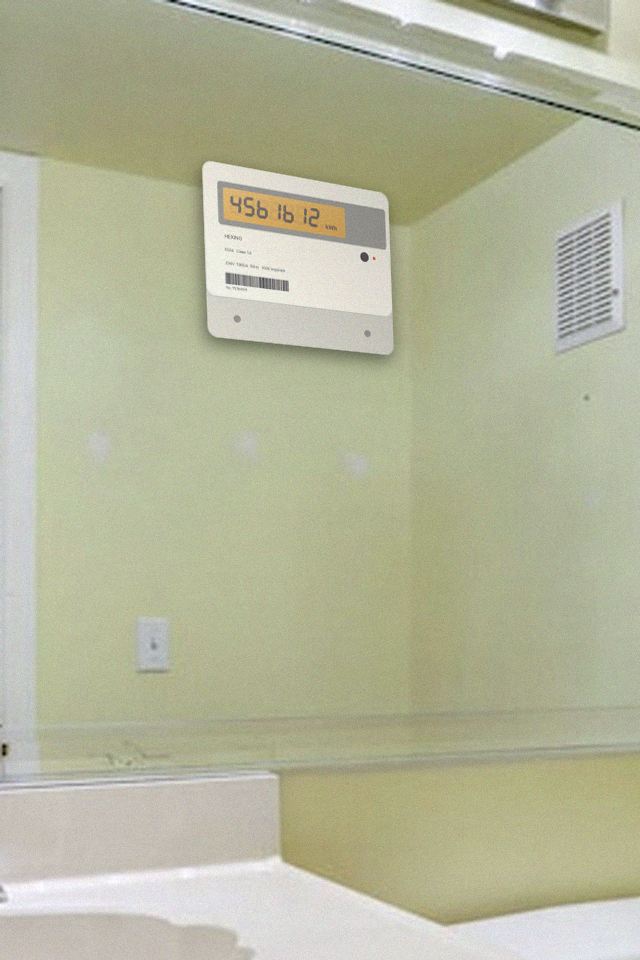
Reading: 4561612 kWh
